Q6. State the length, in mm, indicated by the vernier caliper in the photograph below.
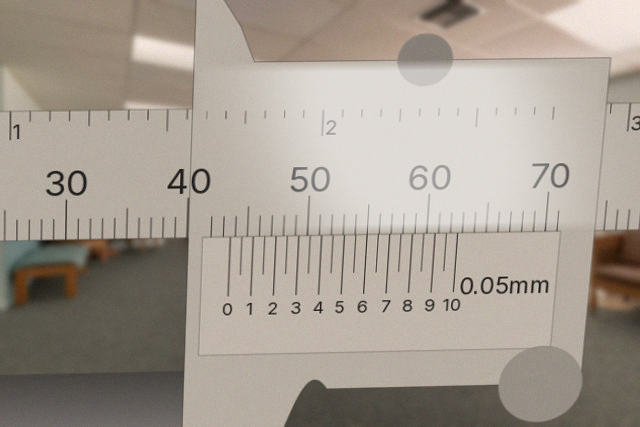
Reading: 43.6 mm
